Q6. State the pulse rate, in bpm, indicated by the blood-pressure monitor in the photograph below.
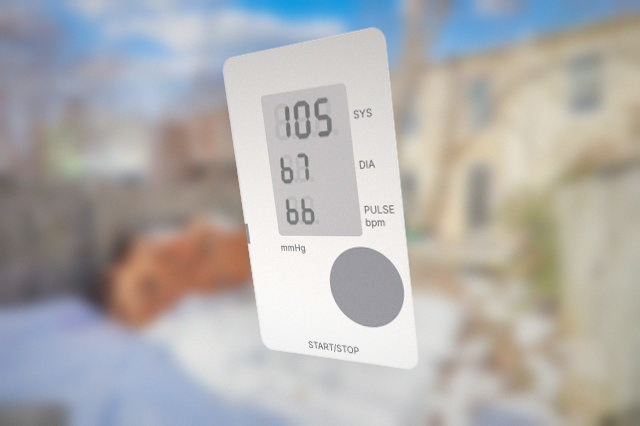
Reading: 66 bpm
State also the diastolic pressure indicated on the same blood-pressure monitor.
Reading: 67 mmHg
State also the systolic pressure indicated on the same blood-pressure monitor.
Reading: 105 mmHg
